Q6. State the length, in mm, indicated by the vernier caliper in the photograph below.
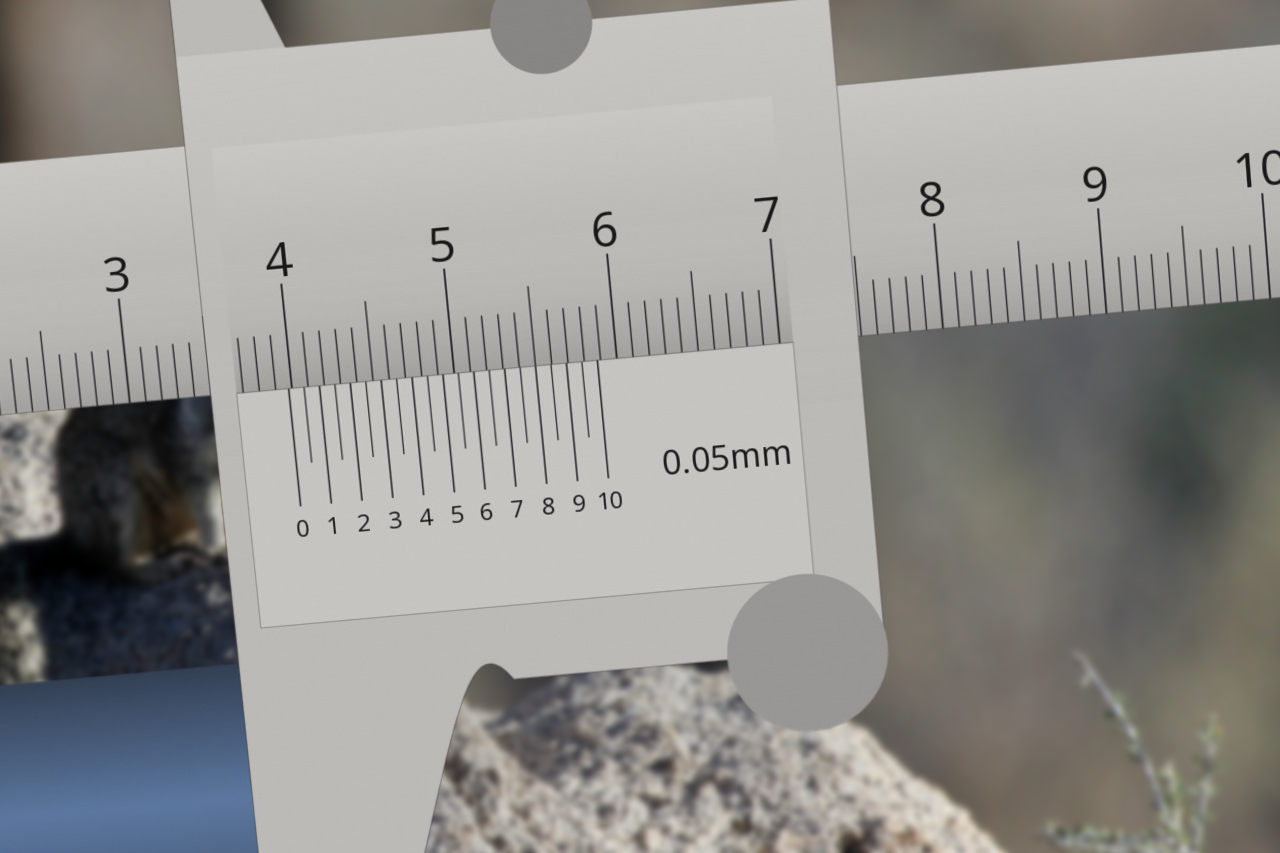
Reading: 39.8 mm
